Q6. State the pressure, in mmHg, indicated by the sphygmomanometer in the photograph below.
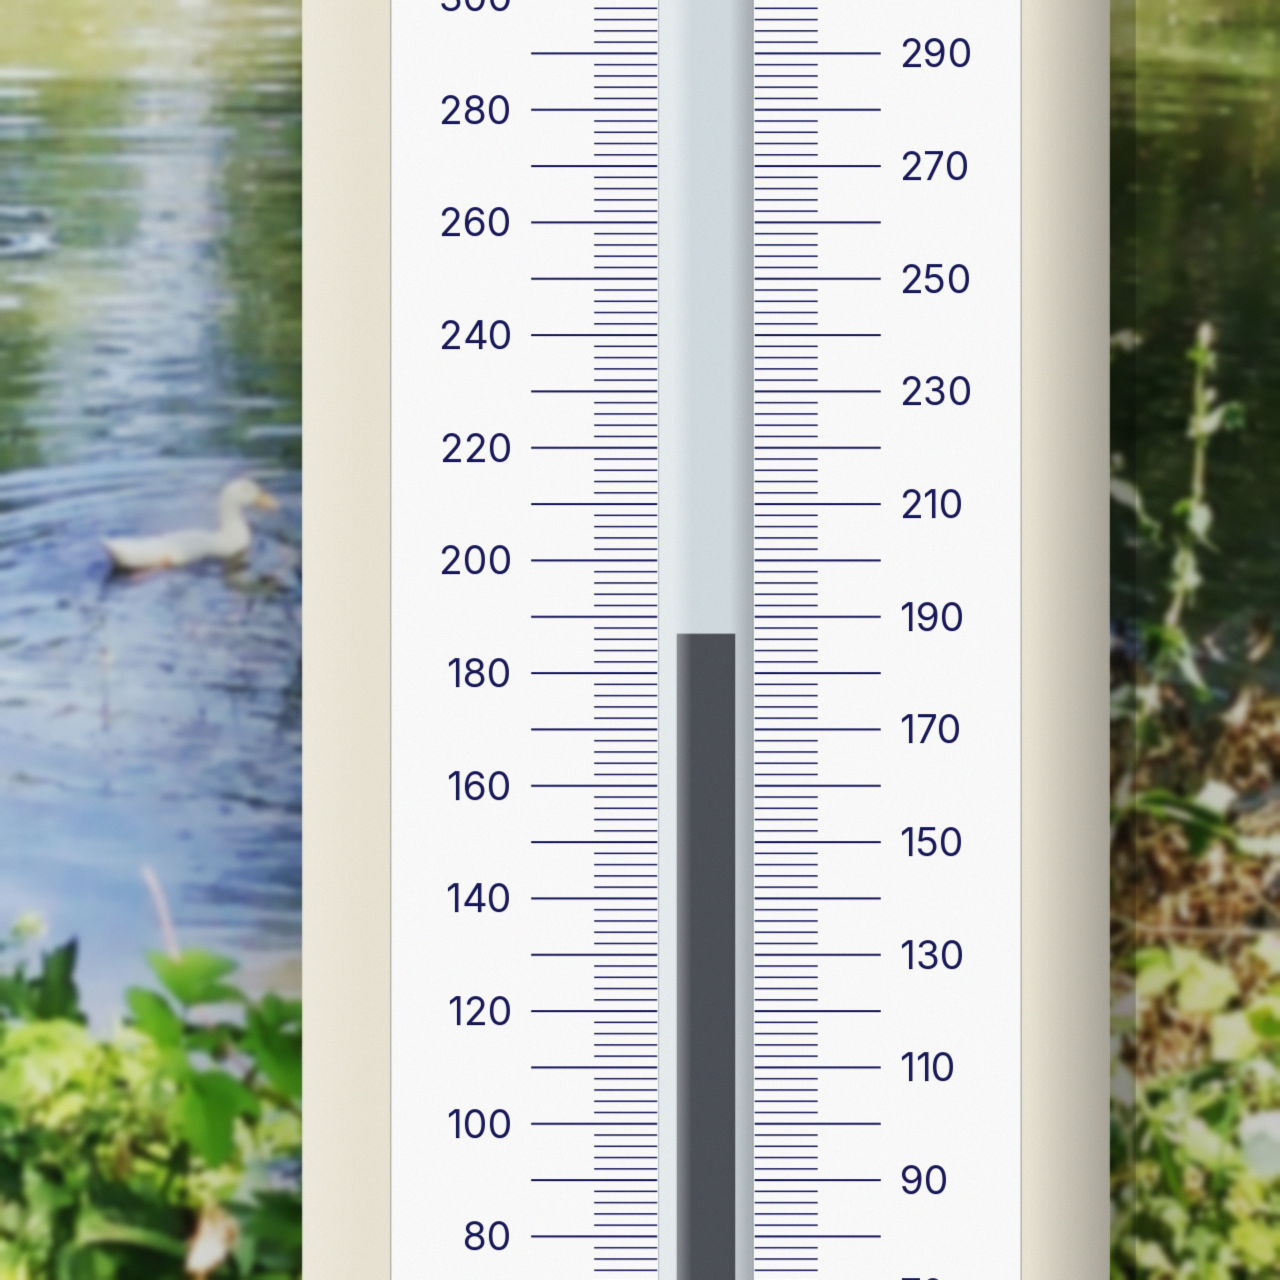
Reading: 187 mmHg
